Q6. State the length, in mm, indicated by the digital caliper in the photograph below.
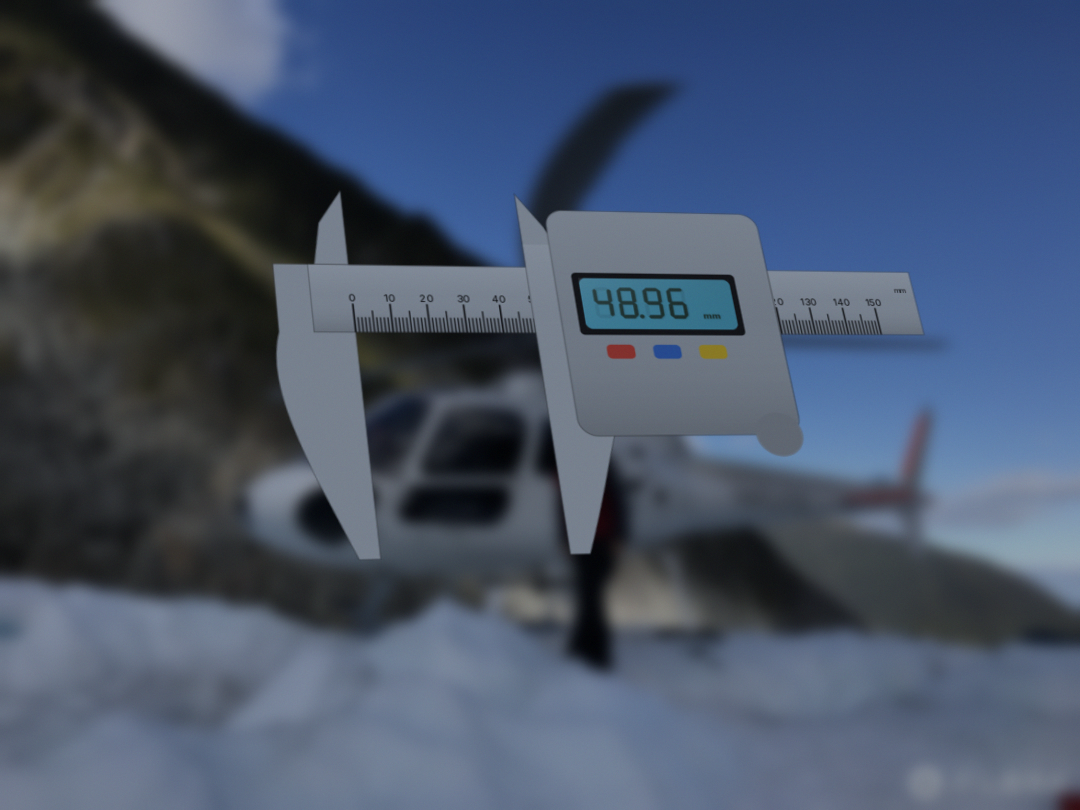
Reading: 48.96 mm
